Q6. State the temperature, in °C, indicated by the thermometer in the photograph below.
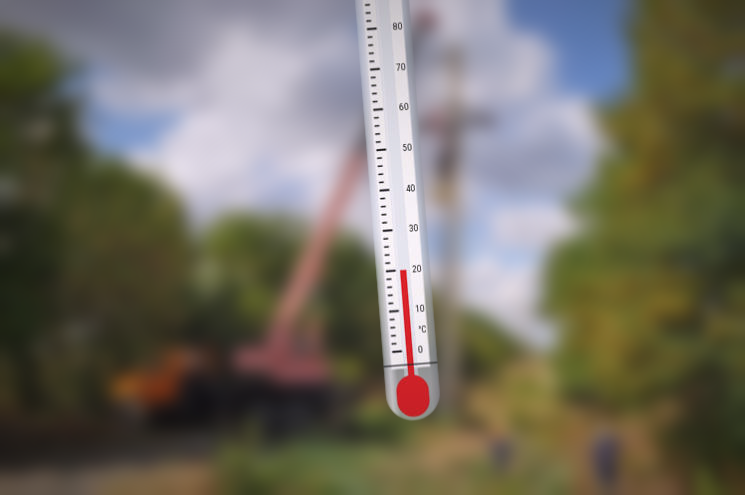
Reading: 20 °C
